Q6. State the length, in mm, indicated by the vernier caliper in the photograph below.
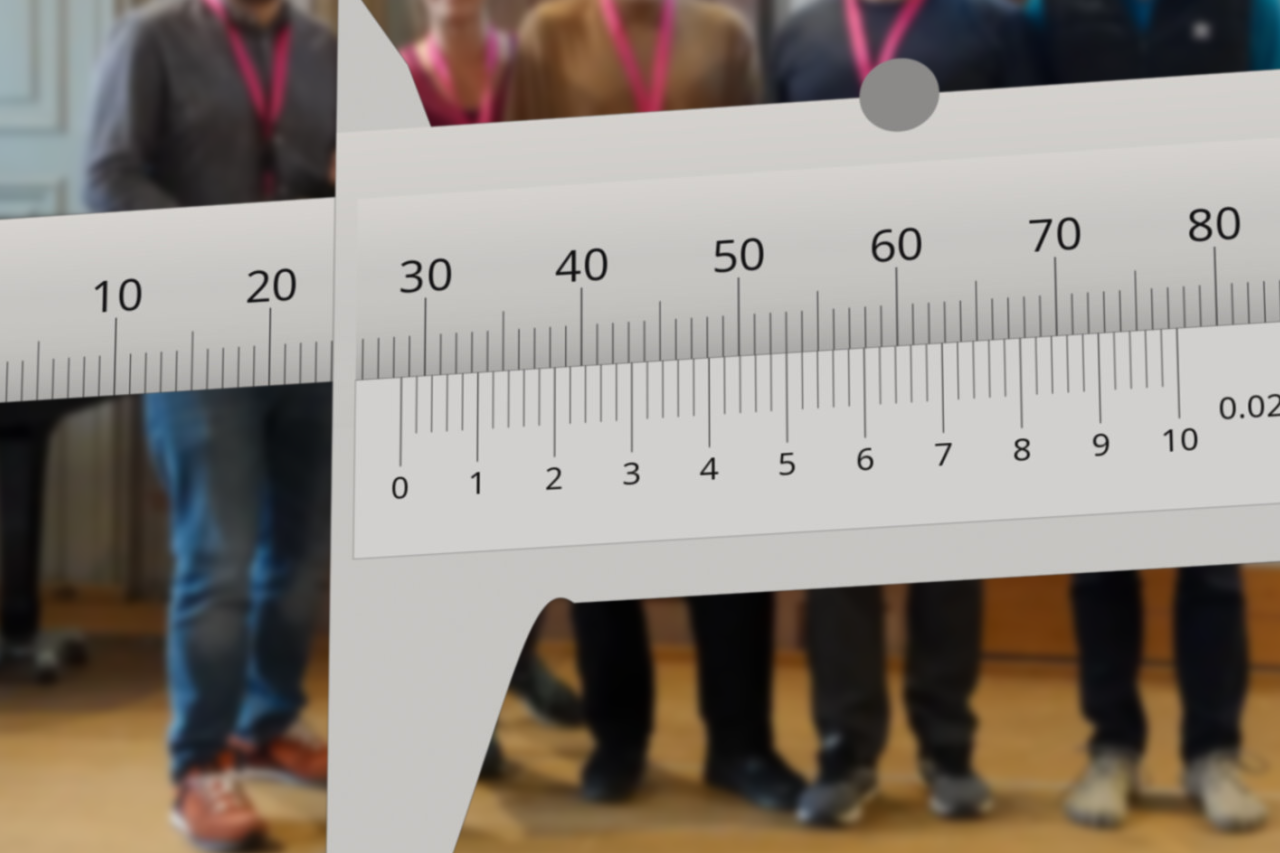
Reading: 28.5 mm
